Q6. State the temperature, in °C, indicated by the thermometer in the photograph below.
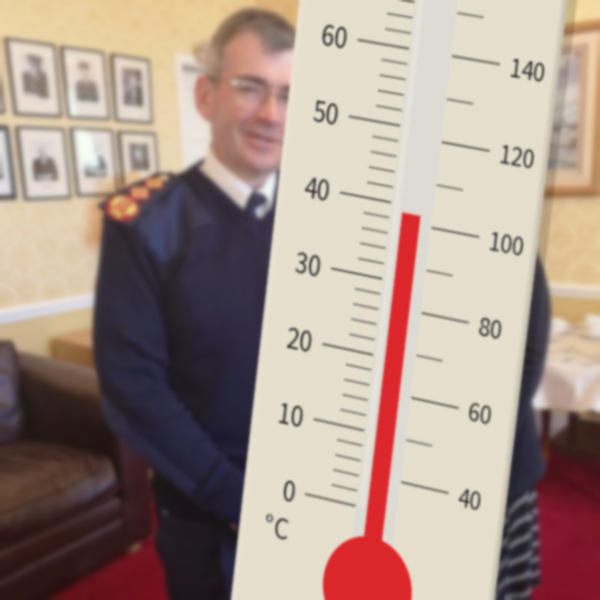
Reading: 39 °C
